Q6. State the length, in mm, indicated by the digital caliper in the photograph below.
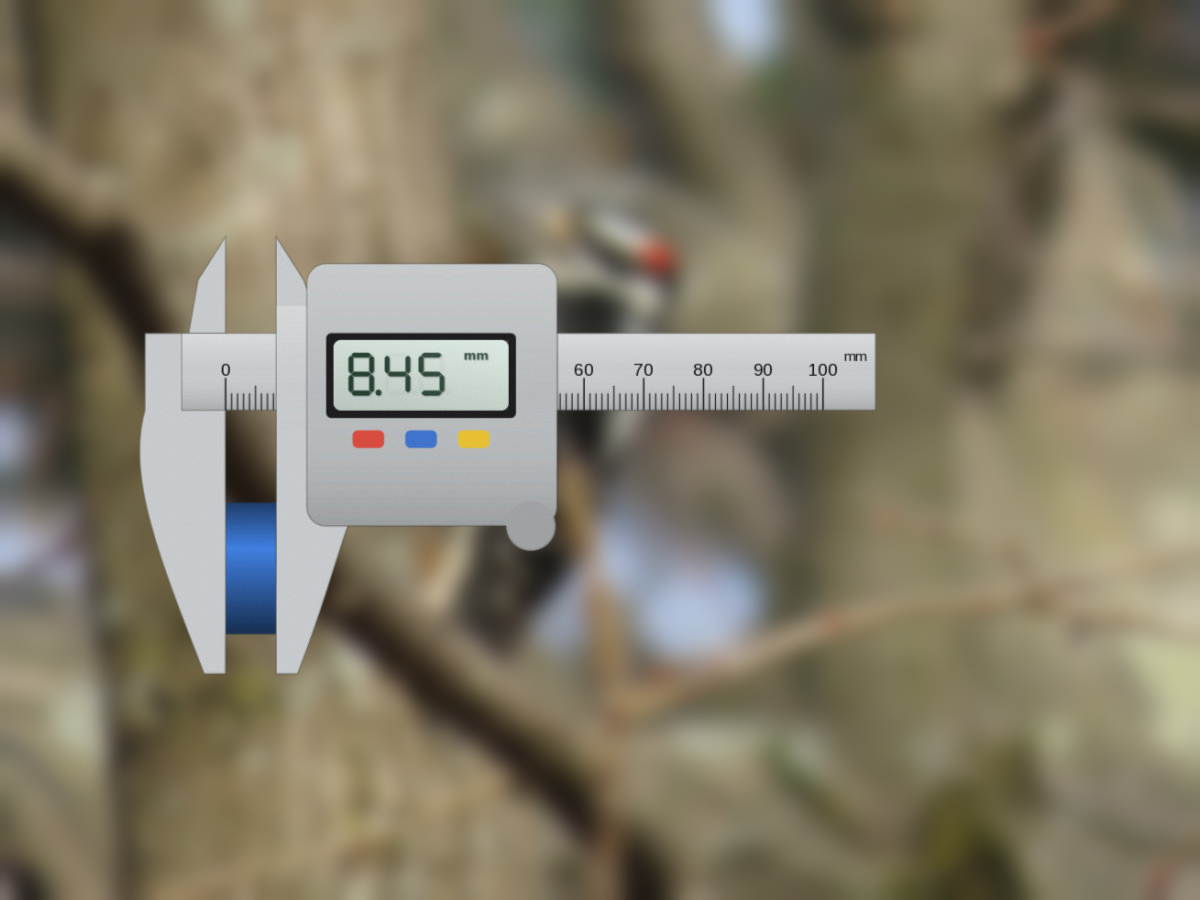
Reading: 8.45 mm
